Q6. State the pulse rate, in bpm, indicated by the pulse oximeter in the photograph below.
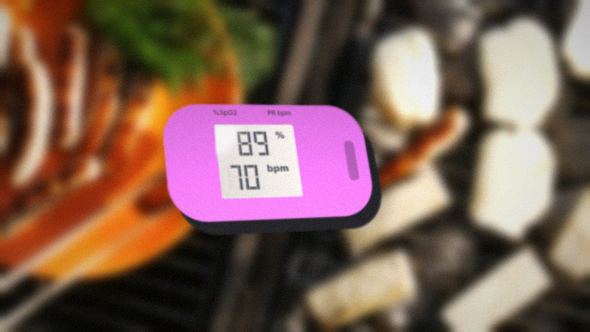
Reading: 70 bpm
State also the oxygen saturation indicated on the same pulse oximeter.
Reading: 89 %
